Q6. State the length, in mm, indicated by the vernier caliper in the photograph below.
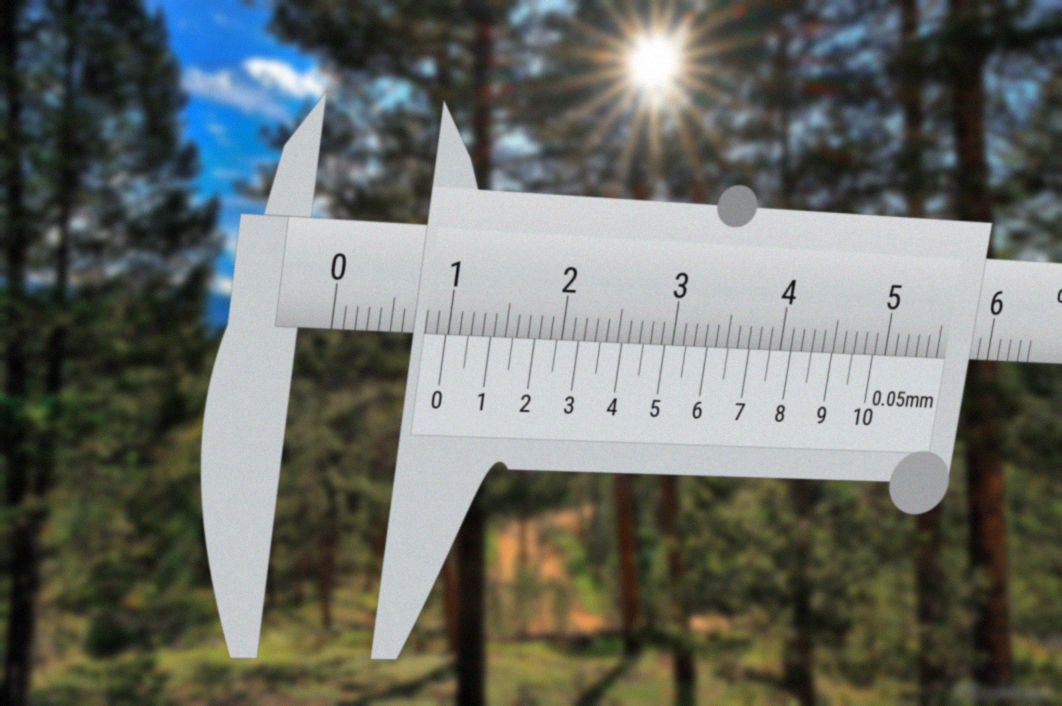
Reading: 9.8 mm
